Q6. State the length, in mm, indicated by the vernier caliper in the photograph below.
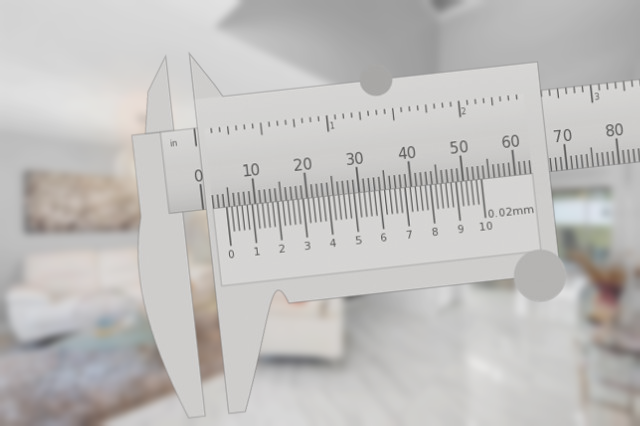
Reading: 4.5 mm
